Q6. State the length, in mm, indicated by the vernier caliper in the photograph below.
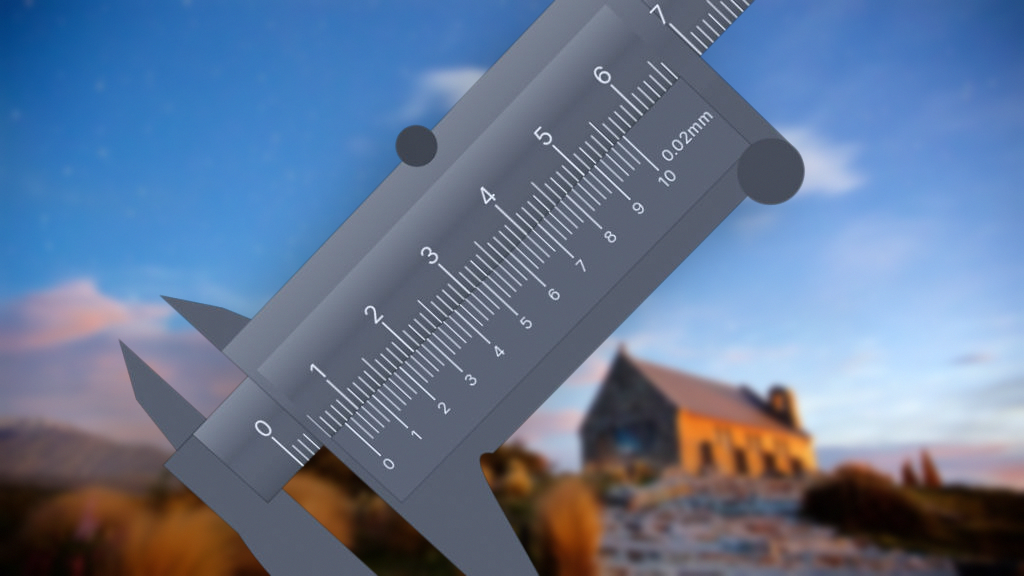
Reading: 7.6 mm
